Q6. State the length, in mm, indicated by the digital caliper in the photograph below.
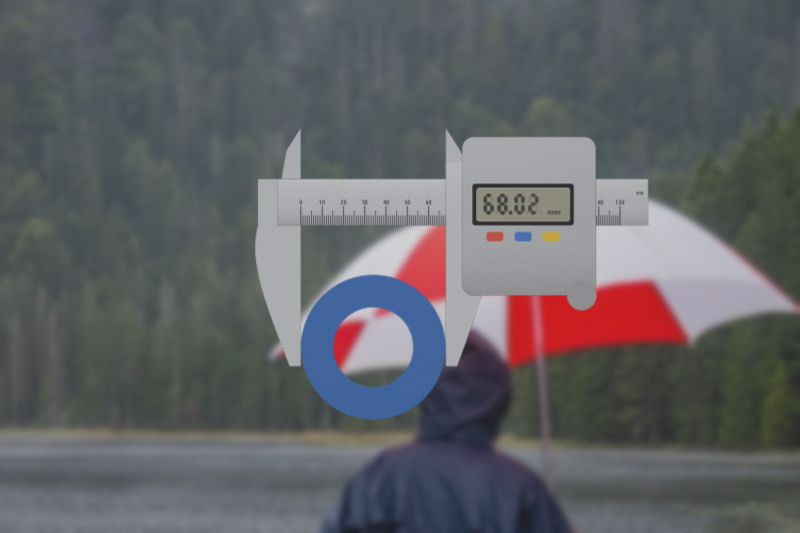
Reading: 68.02 mm
